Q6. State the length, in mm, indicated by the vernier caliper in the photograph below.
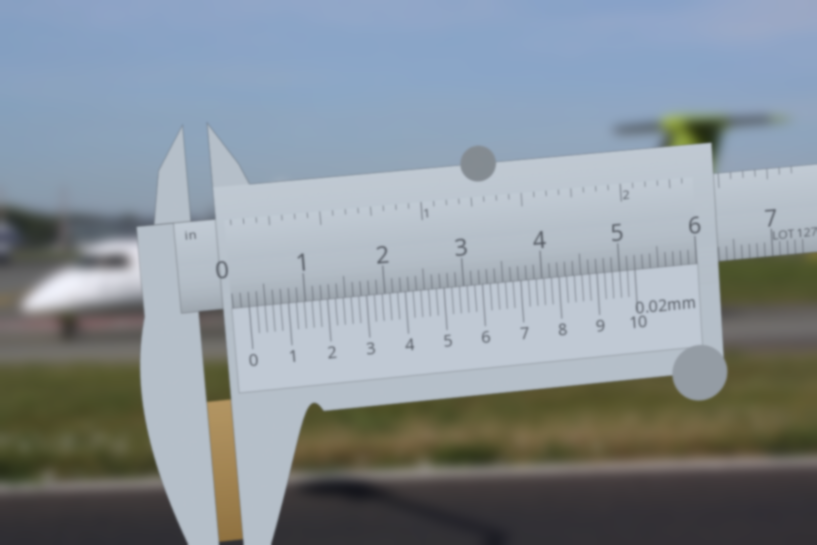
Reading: 3.0 mm
